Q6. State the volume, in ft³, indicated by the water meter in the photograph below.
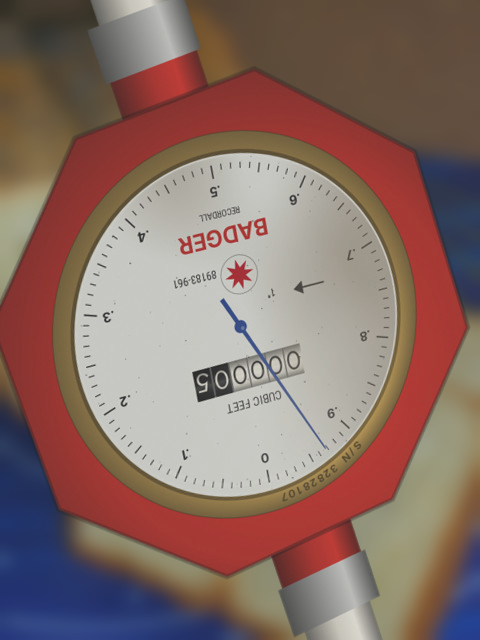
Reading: 4.93 ft³
